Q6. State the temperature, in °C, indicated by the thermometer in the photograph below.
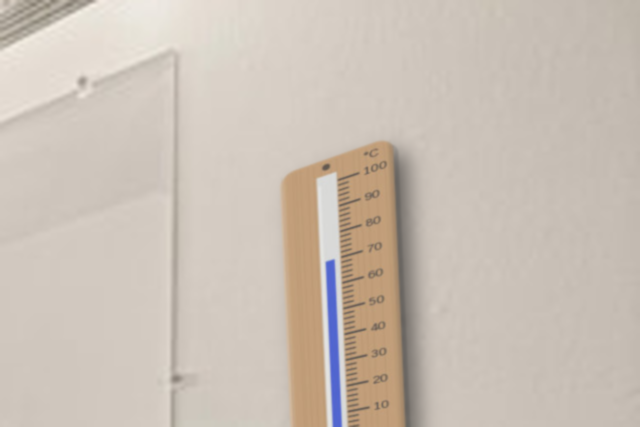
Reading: 70 °C
